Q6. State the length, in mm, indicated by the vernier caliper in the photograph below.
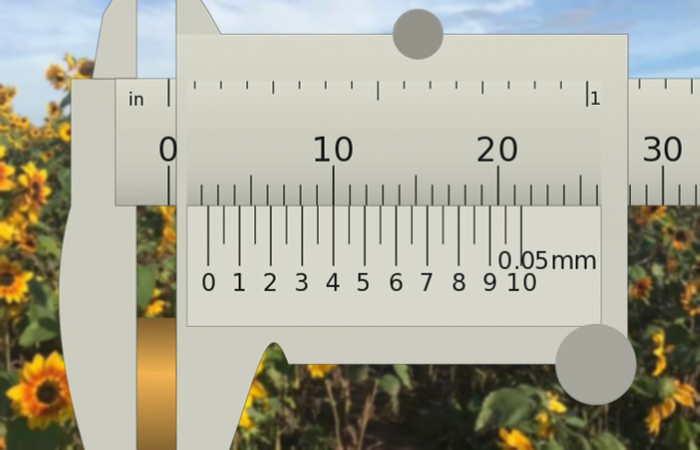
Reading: 2.4 mm
